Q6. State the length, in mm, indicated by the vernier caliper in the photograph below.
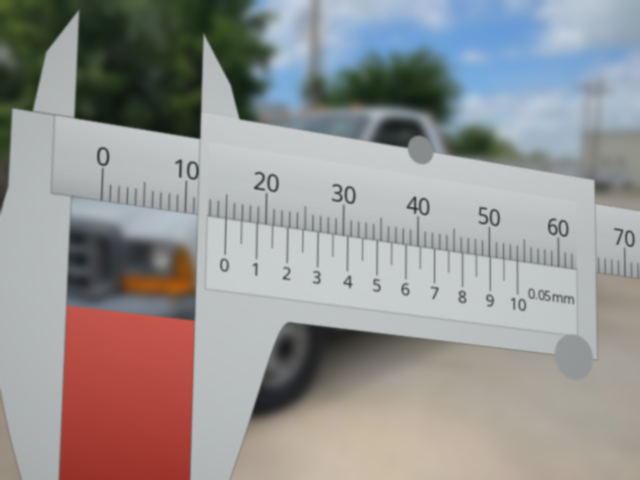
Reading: 15.0 mm
